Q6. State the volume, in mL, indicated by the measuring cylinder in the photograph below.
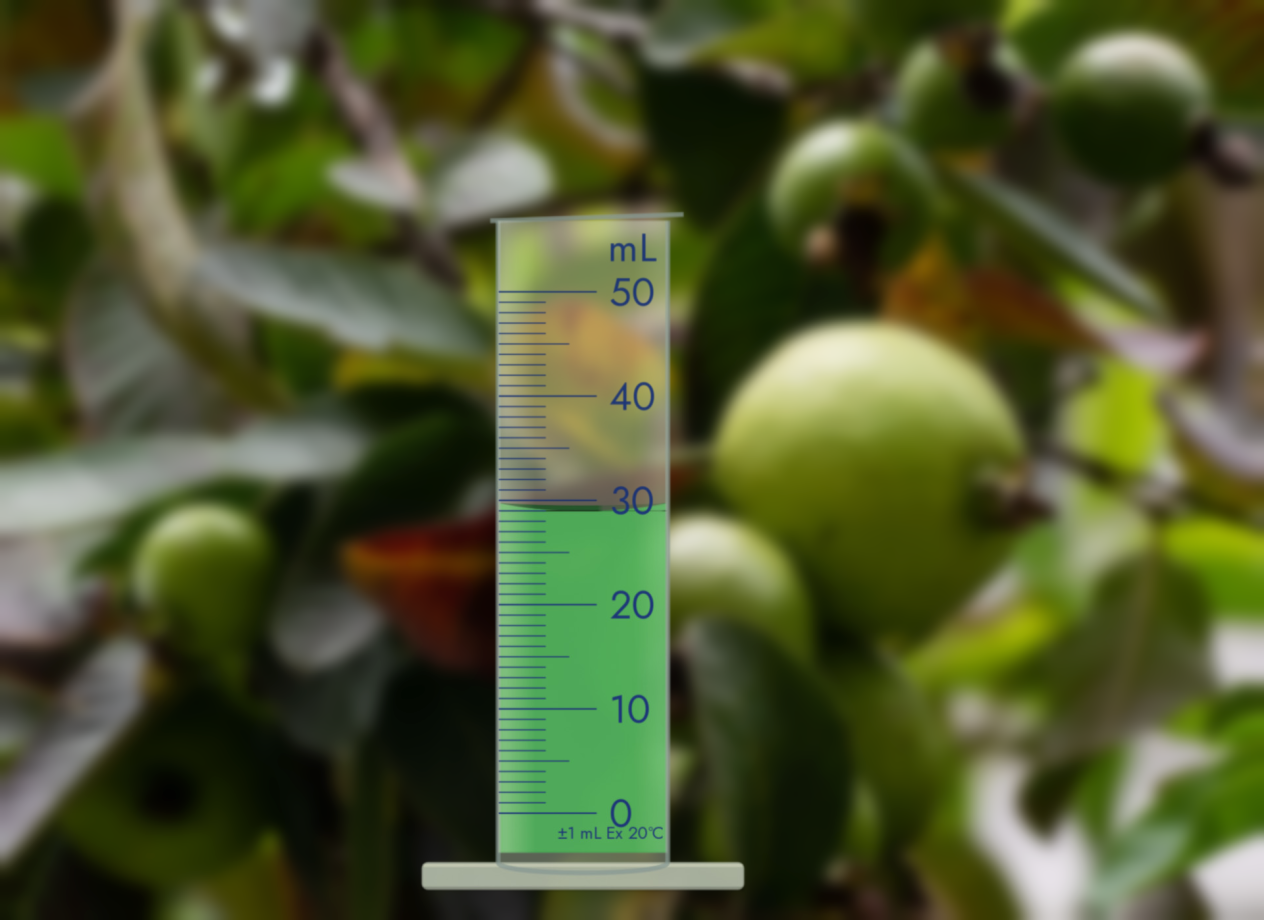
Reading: 29 mL
